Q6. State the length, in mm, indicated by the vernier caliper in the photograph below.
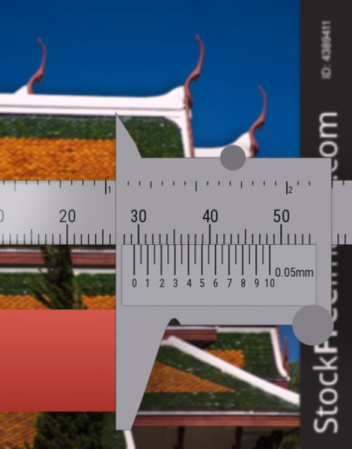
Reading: 29.4 mm
